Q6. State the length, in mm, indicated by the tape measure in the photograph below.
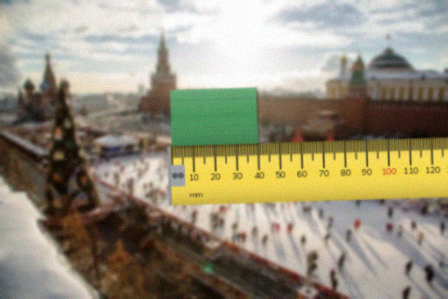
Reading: 40 mm
